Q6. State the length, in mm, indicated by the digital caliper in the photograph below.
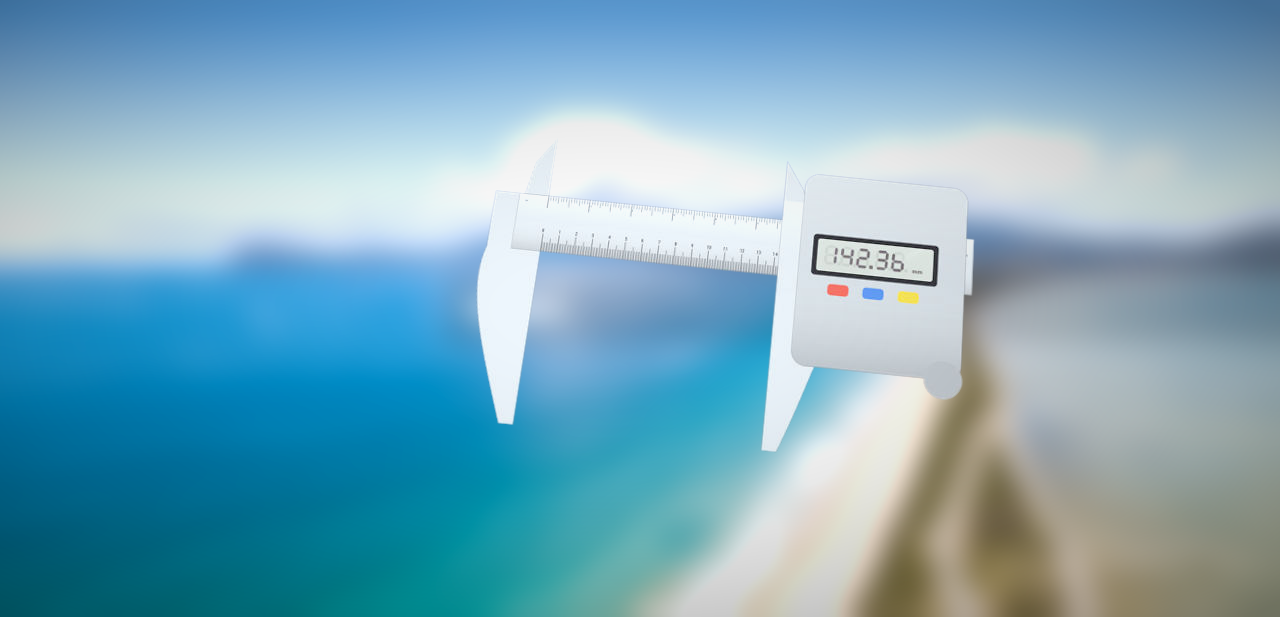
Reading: 142.36 mm
